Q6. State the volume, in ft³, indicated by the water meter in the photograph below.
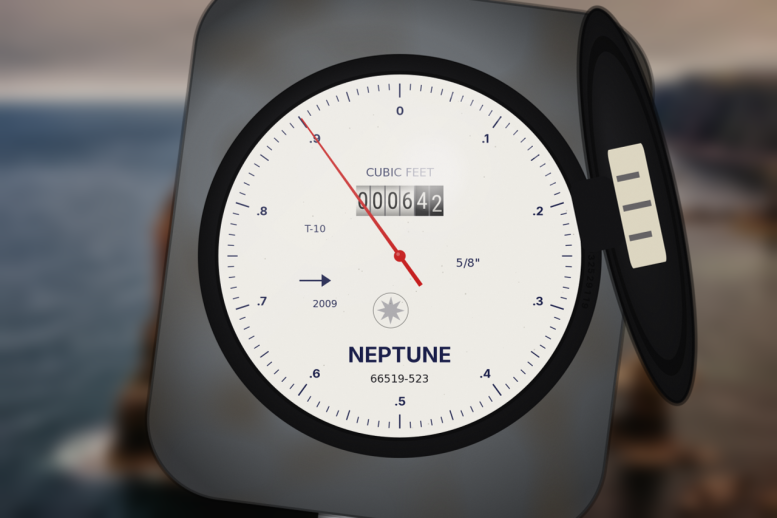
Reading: 641.90 ft³
